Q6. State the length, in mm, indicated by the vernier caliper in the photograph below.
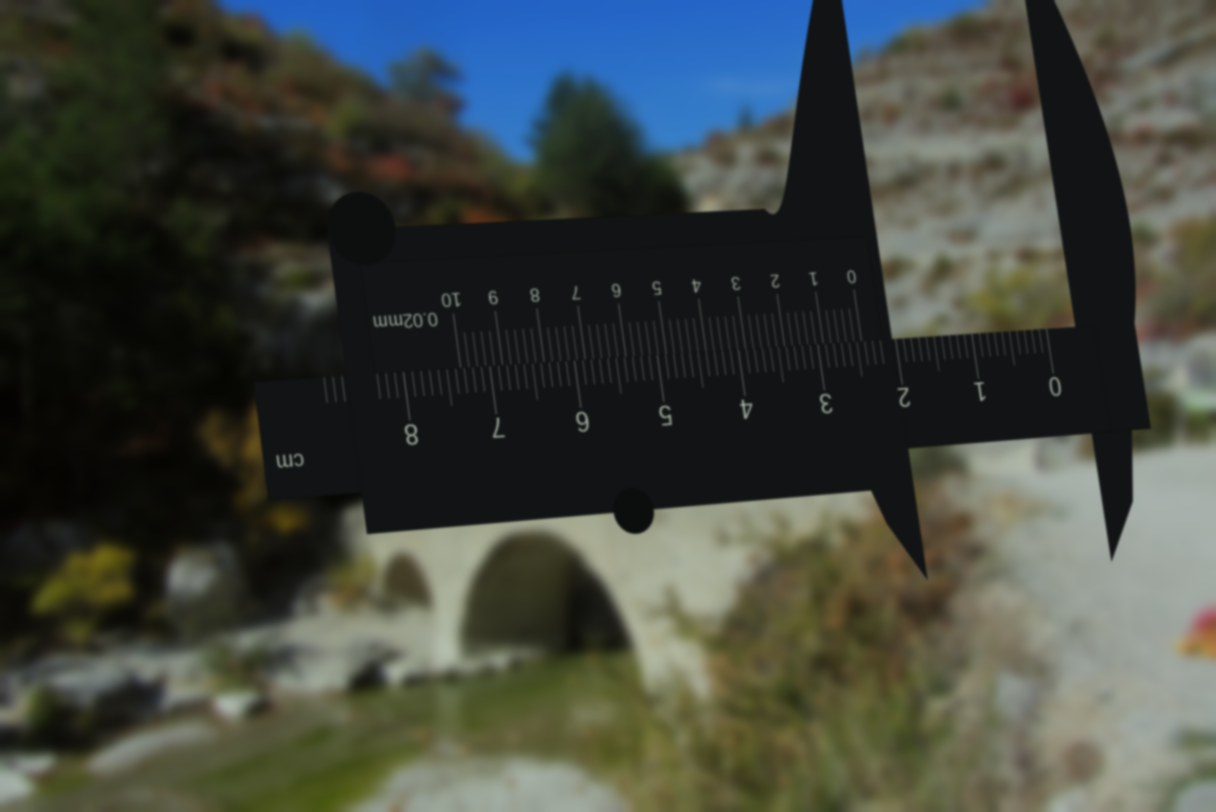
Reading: 24.4 mm
